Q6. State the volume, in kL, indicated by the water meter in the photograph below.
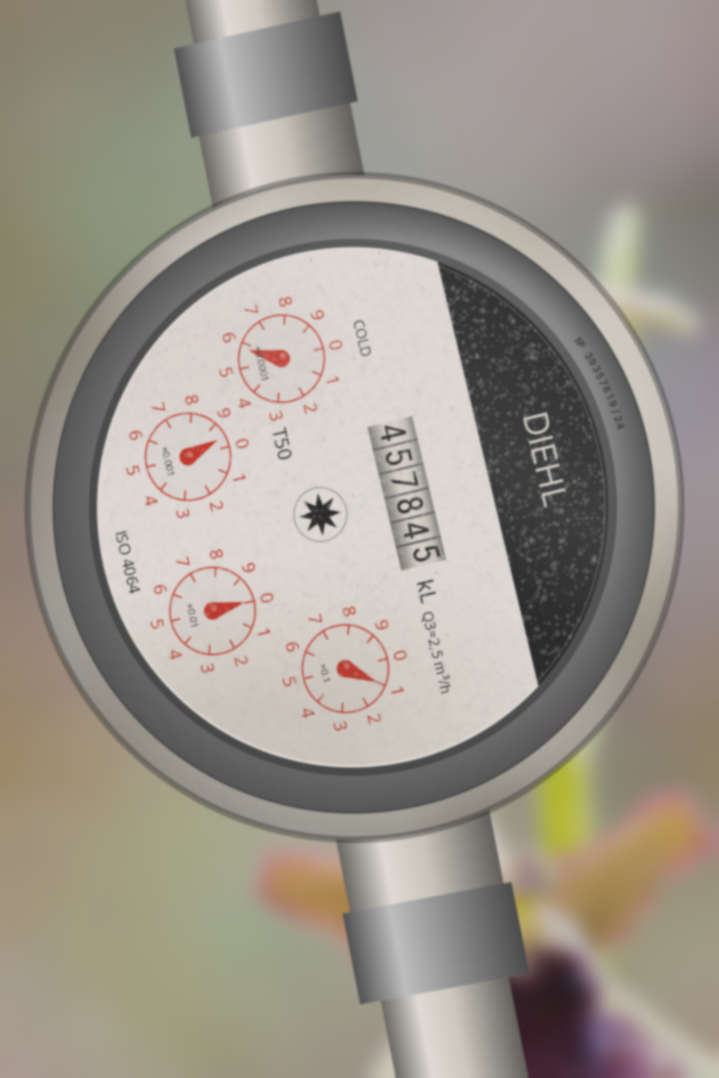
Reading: 457845.0995 kL
